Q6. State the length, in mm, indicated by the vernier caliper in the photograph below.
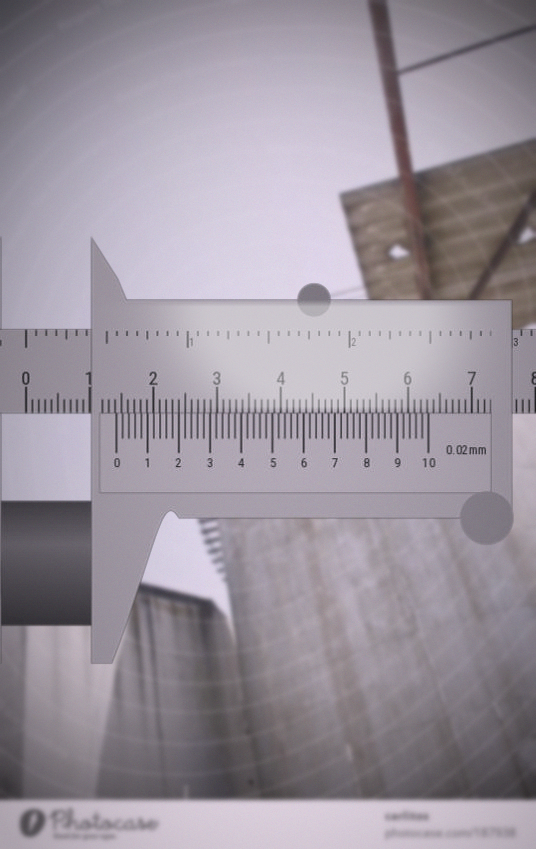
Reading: 14.2 mm
